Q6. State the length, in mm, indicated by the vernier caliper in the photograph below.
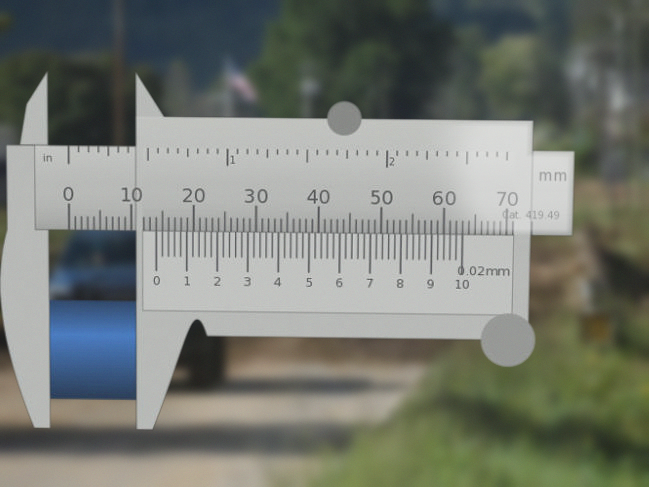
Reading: 14.0 mm
